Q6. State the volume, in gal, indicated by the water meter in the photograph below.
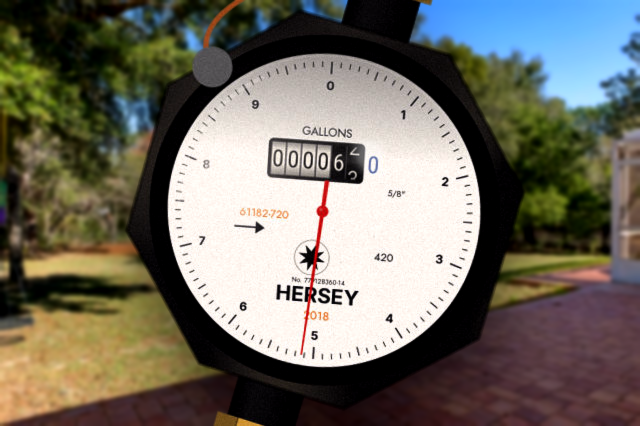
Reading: 625.1 gal
